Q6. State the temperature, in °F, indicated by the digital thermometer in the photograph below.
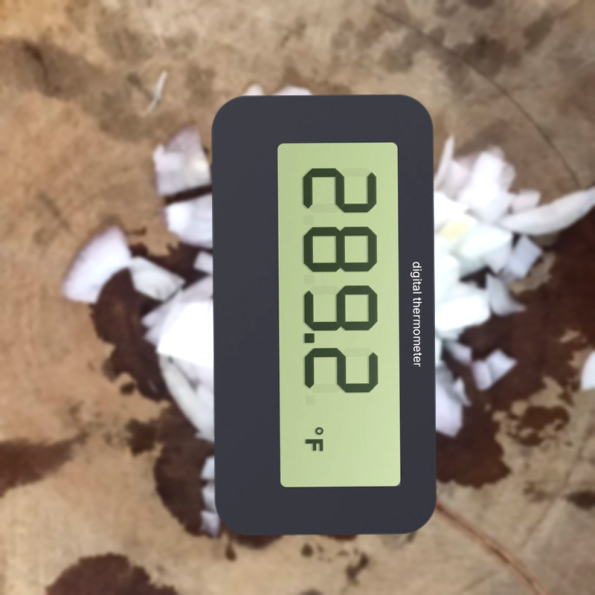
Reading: 289.2 °F
